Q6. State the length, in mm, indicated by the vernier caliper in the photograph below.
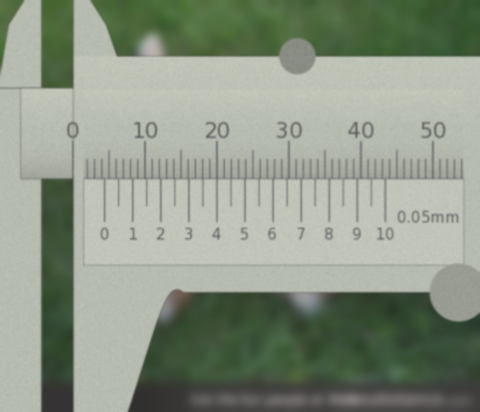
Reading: 4.4 mm
